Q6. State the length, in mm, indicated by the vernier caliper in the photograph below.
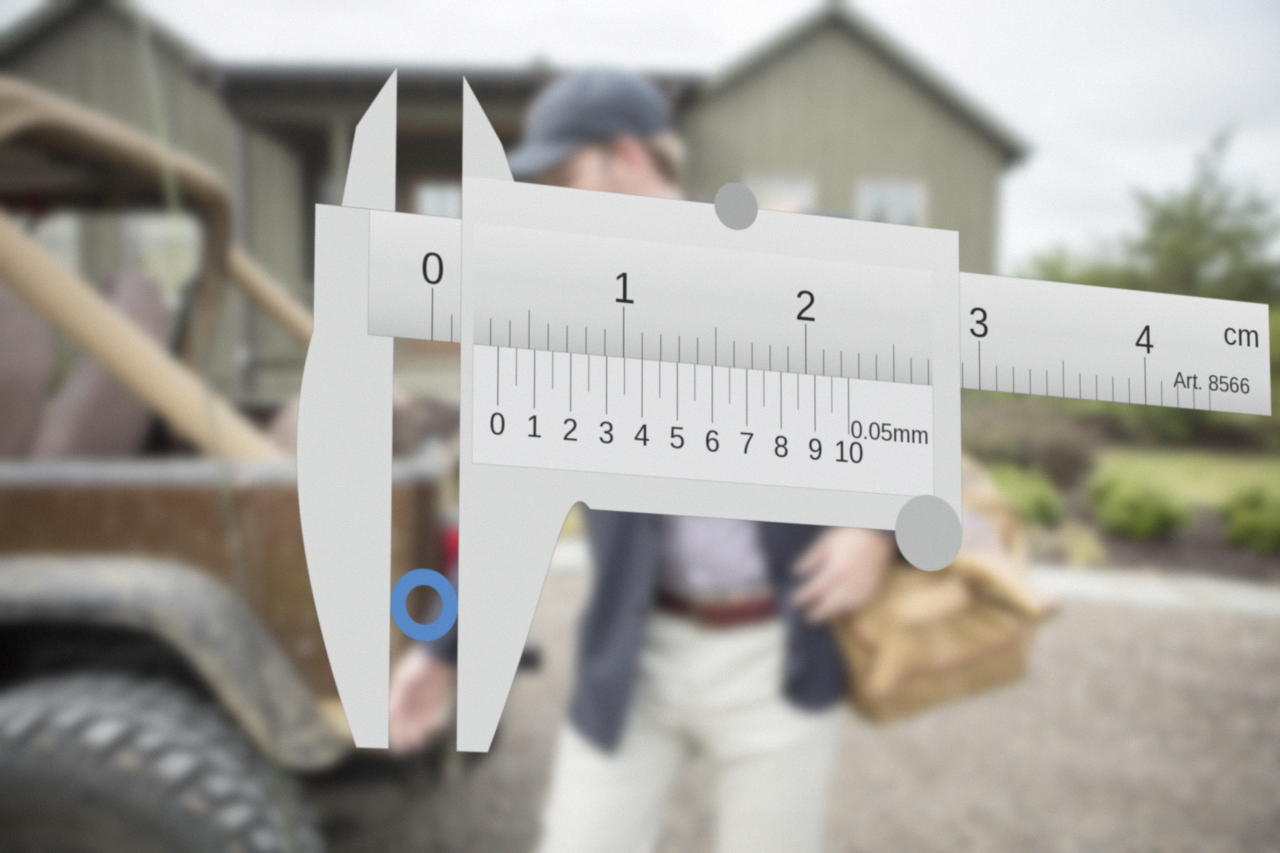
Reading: 3.4 mm
